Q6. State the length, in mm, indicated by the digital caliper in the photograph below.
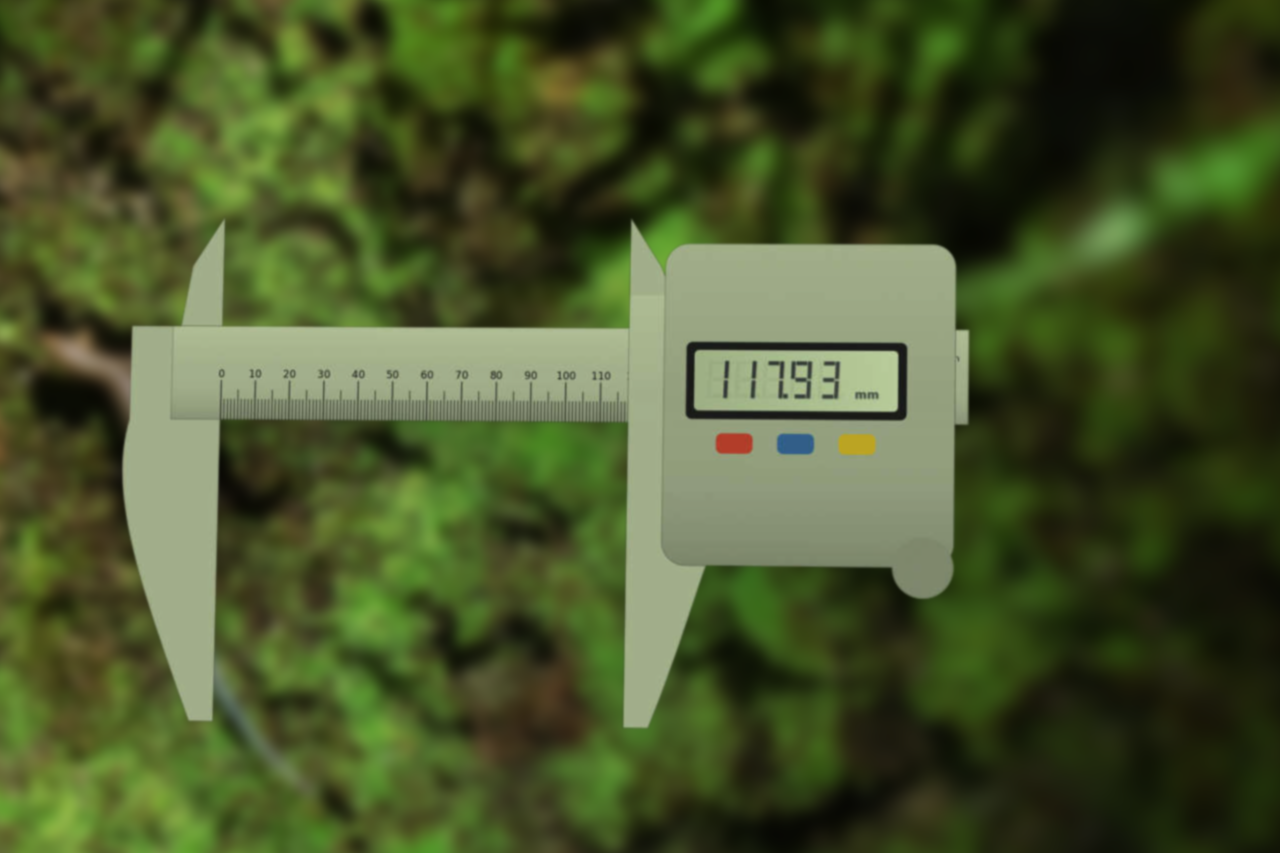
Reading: 117.93 mm
